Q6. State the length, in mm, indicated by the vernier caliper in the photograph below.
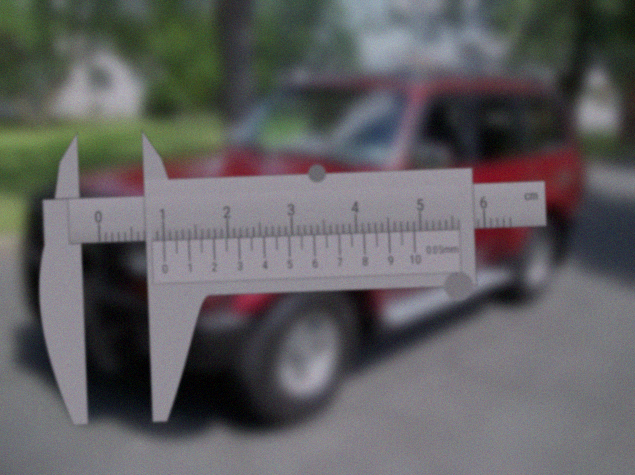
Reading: 10.0 mm
